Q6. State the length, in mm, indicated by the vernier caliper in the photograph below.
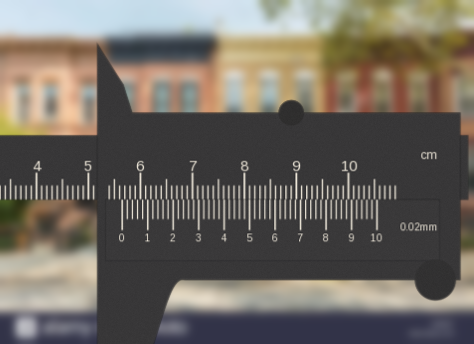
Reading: 56.5 mm
